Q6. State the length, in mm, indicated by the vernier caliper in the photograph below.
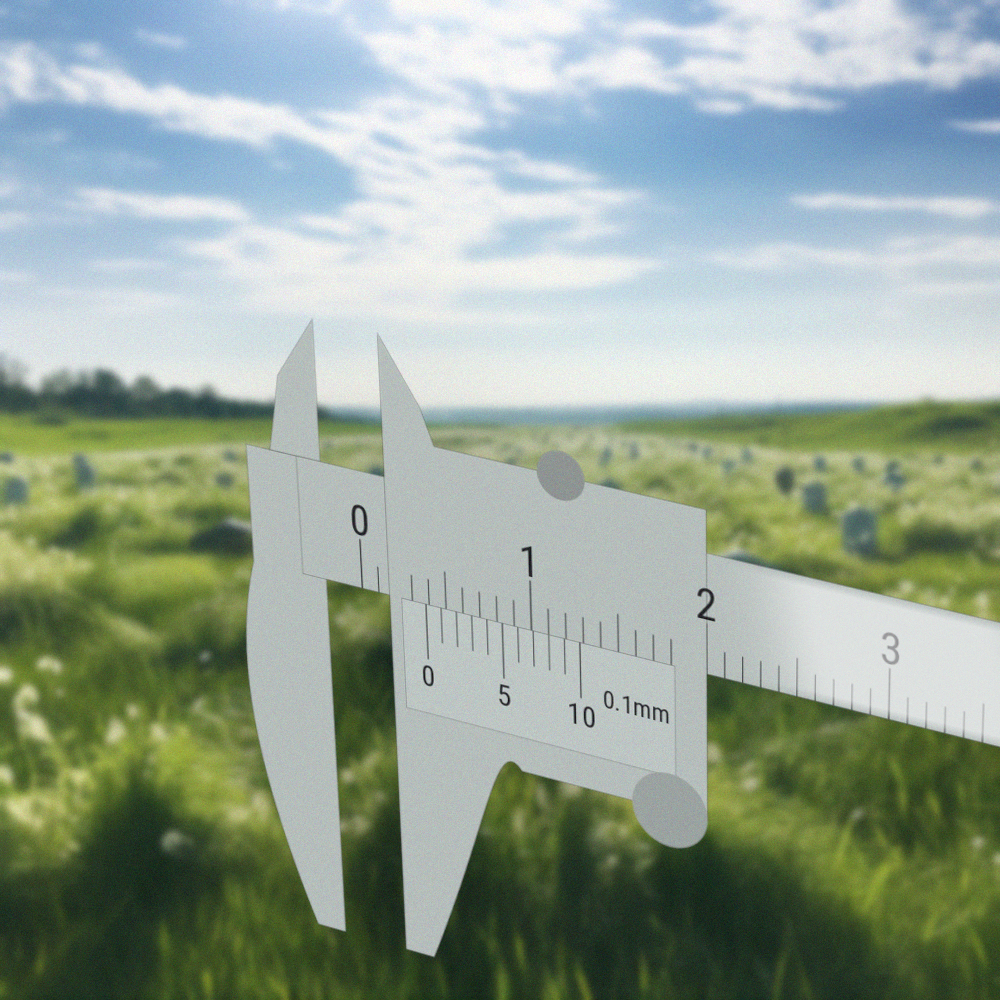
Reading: 3.8 mm
